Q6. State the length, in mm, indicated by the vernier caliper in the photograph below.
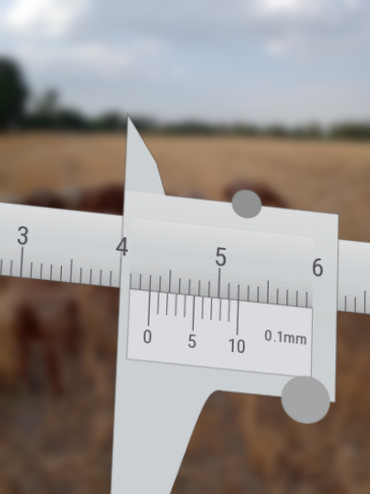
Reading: 43.0 mm
